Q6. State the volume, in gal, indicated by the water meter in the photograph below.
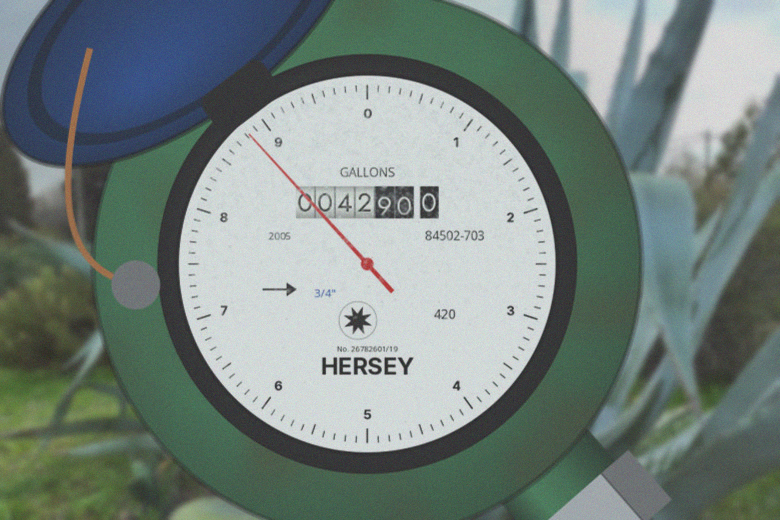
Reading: 42898.8 gal
